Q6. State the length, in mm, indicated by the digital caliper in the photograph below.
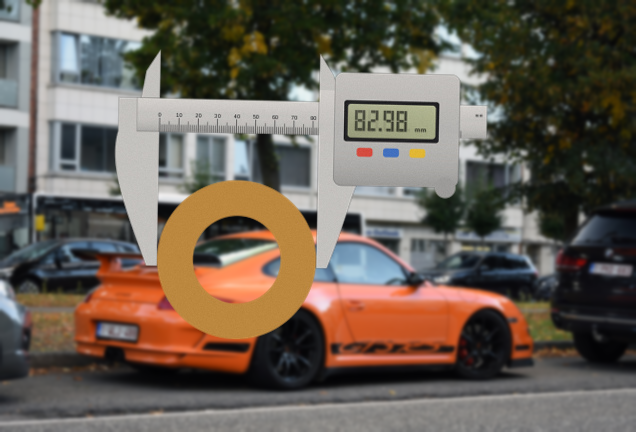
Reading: 82.98 mm
